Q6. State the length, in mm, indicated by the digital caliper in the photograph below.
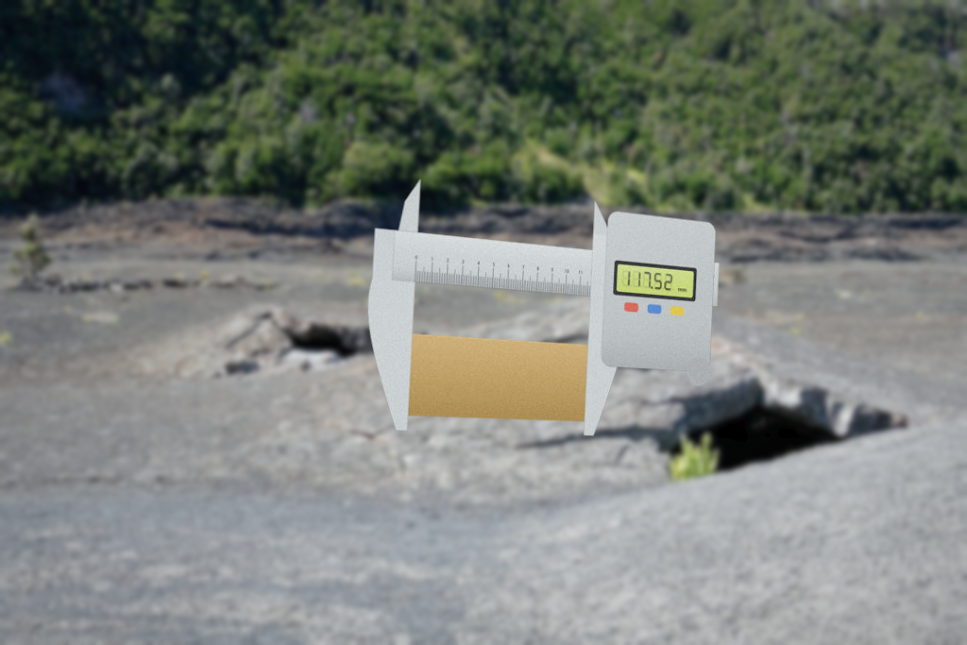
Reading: 117.52 mm
